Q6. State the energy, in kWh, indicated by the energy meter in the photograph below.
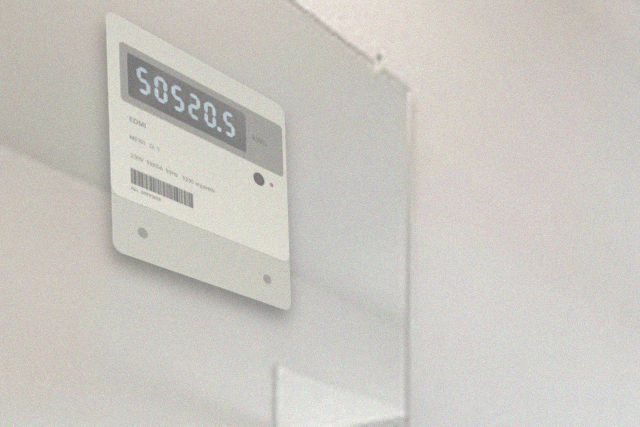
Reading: 50520.5 kWh
